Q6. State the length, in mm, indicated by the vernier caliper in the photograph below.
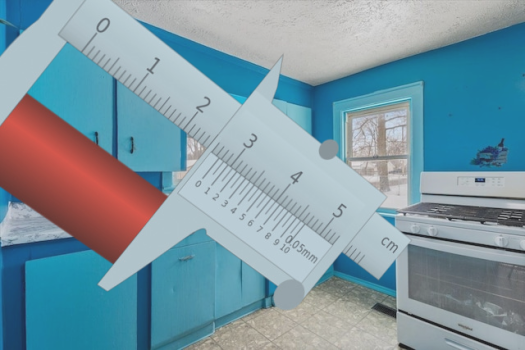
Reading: 27.6 mm
